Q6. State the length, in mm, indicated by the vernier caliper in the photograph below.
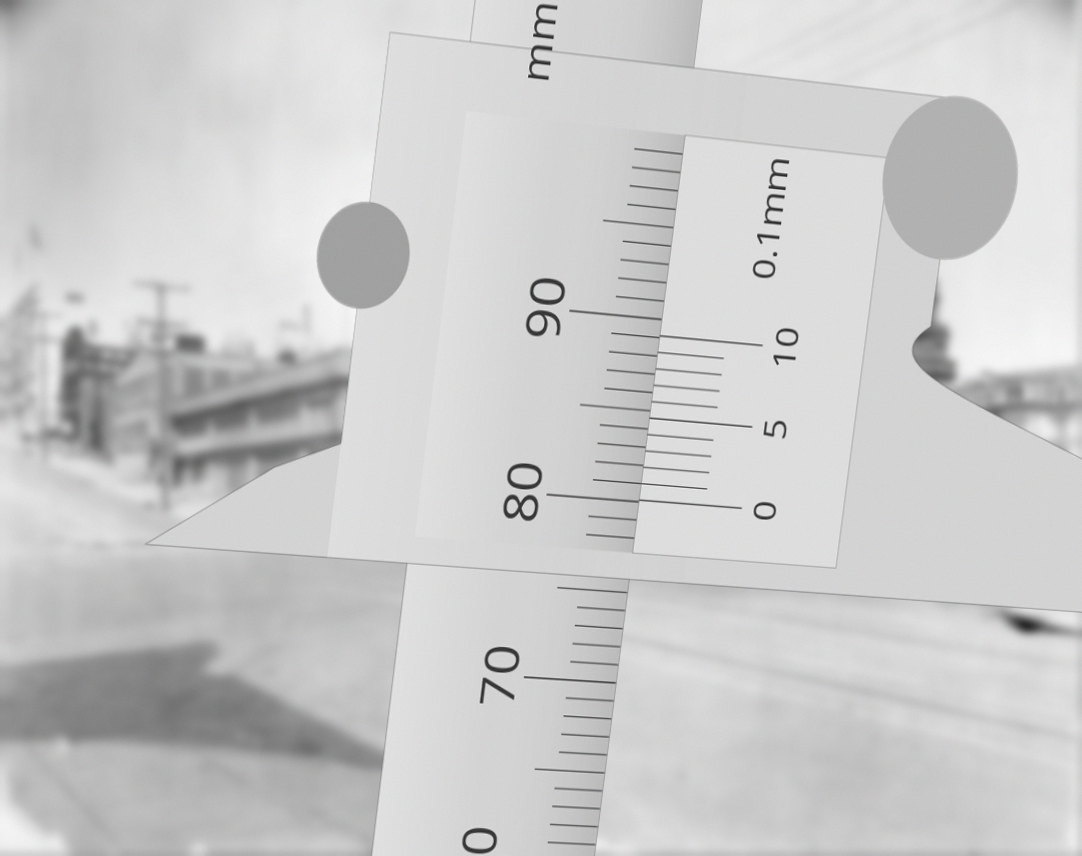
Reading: 80.1 mm
